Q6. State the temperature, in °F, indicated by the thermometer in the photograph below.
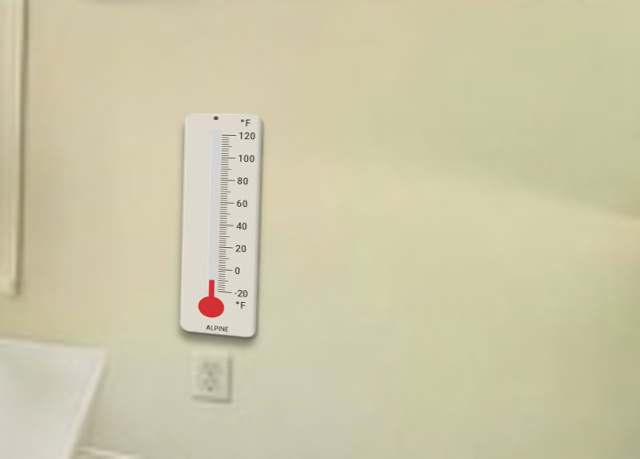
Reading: -10 °F
